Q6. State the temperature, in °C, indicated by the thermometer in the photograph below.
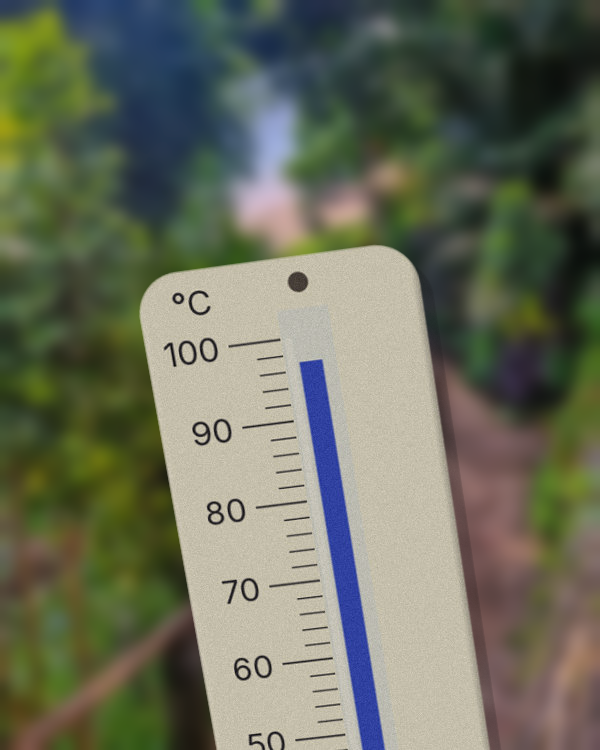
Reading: 97 °C
